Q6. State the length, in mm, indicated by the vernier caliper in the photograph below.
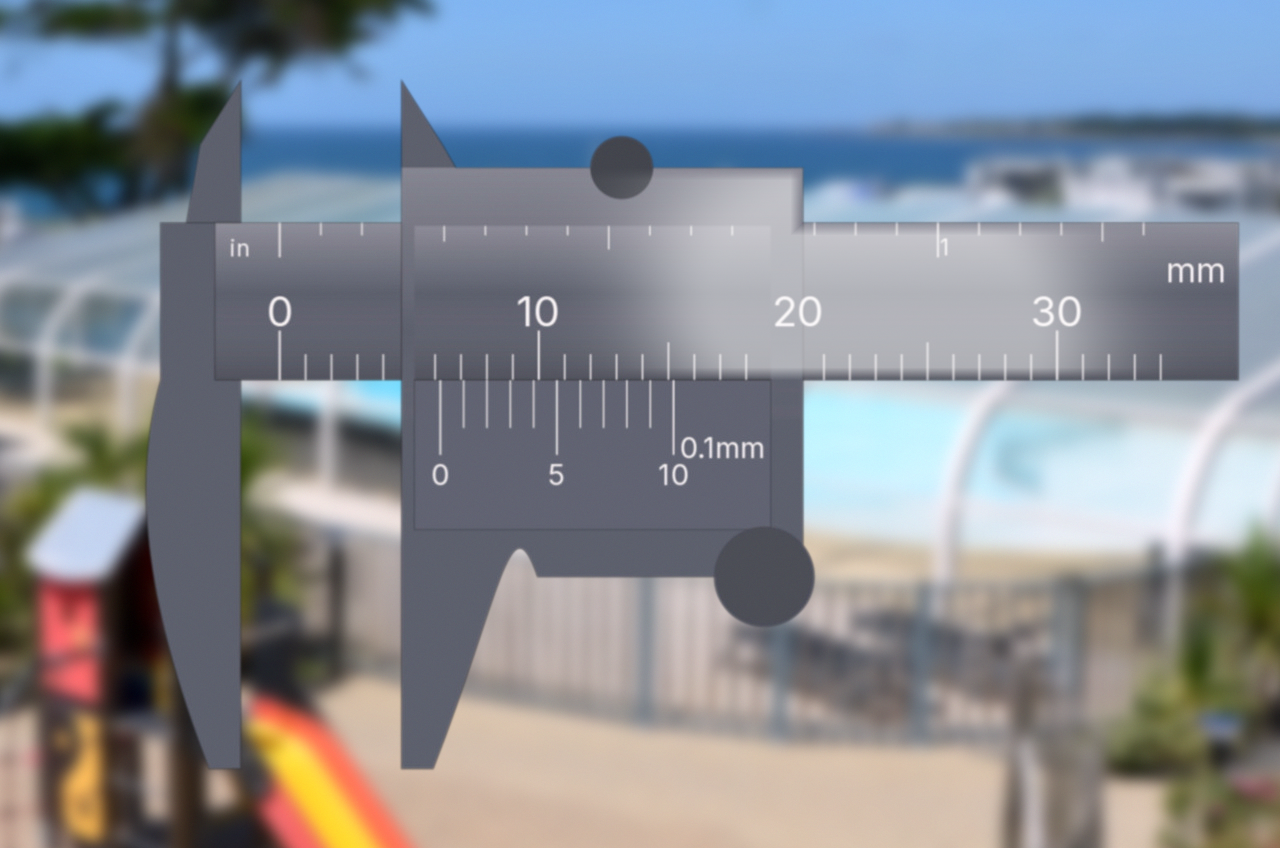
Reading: 6.2 mm
